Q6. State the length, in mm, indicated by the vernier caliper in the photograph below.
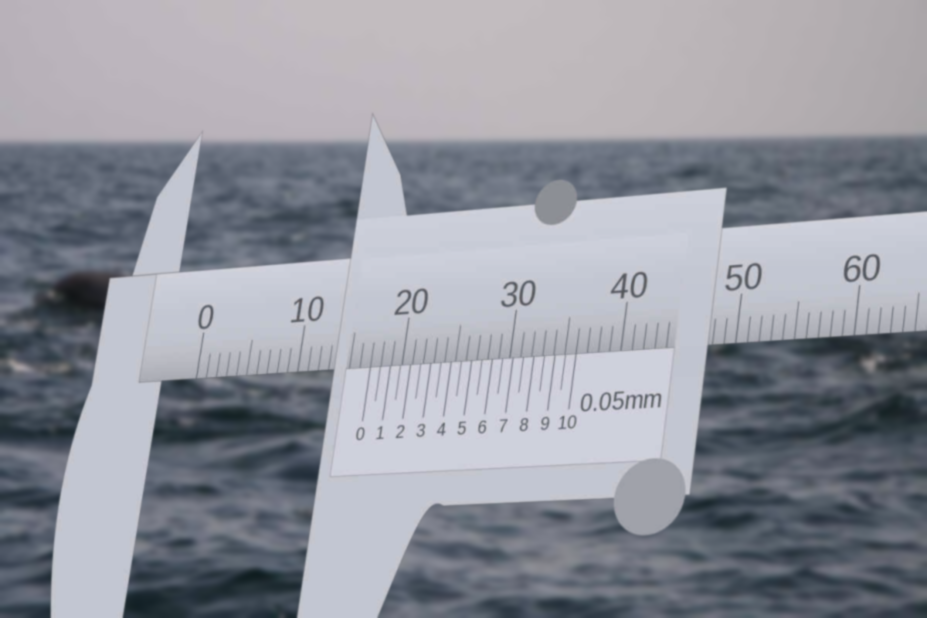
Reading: 17.0 mm
